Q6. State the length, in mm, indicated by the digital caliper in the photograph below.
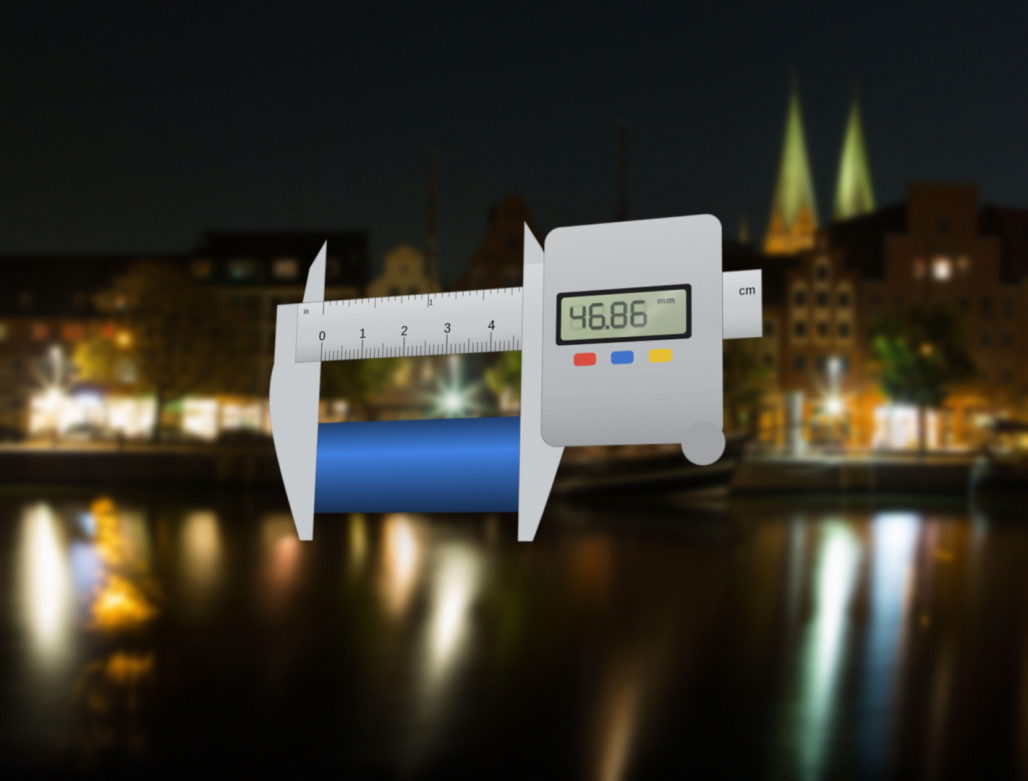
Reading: 46.86 mm
